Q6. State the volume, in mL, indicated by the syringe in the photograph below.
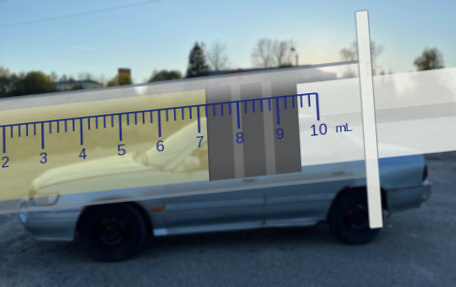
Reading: 7.2 mL
